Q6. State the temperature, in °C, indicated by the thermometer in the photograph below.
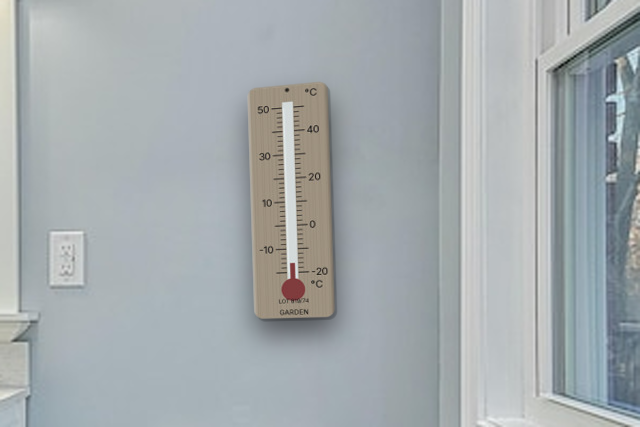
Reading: -16 °C
